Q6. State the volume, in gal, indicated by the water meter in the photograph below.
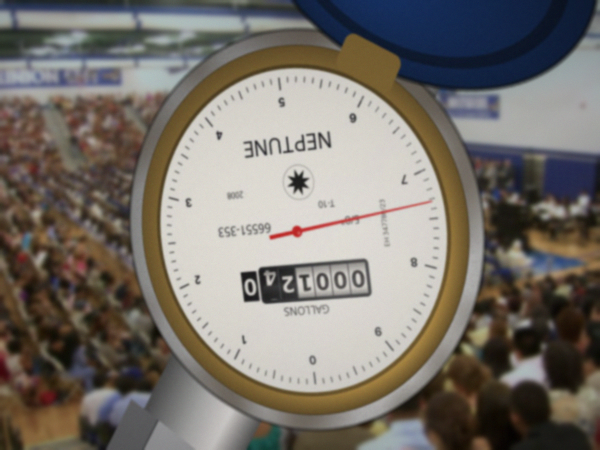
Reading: 1237.3 gal
